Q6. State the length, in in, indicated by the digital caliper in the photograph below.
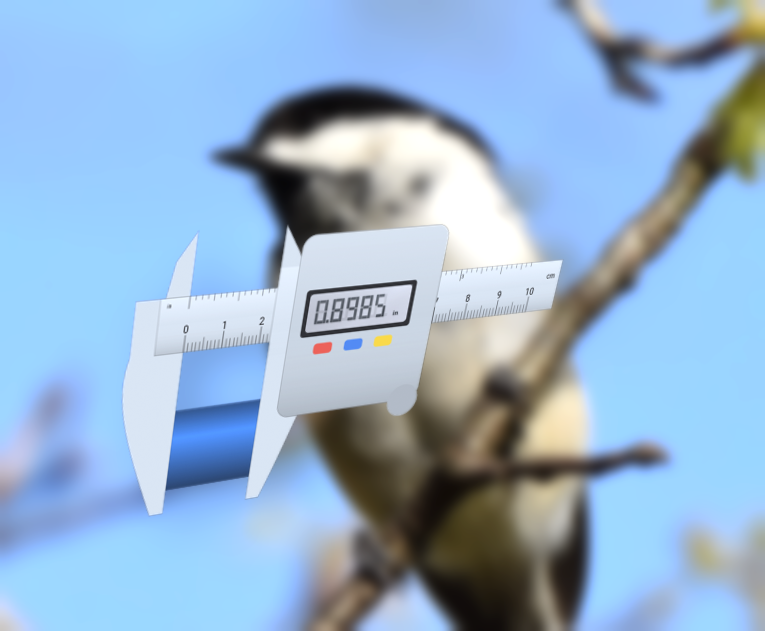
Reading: 0.8985 in
